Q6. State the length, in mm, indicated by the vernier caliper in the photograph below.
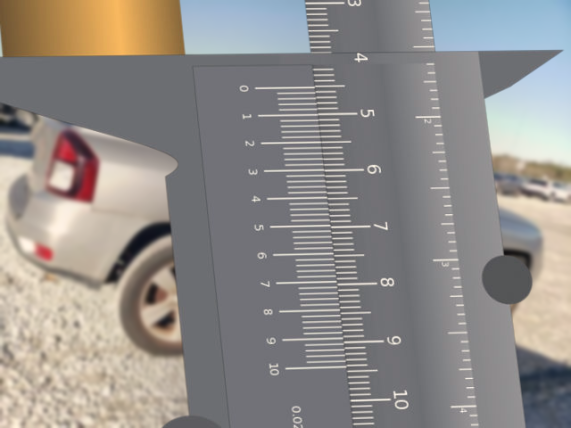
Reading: 45.2 mm
